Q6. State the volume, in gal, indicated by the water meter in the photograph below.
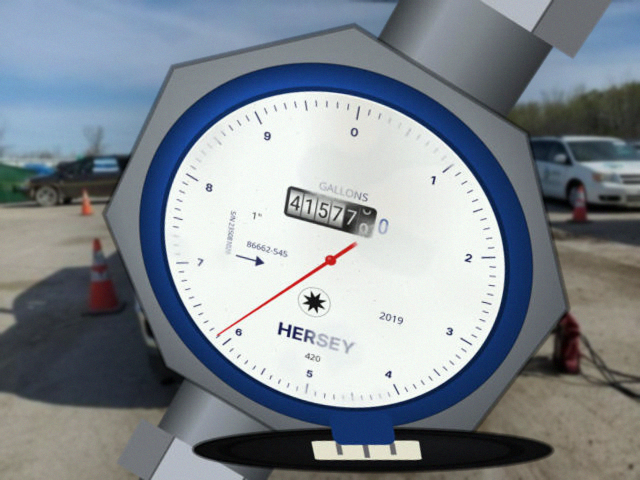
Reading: 4157786.1 gal
